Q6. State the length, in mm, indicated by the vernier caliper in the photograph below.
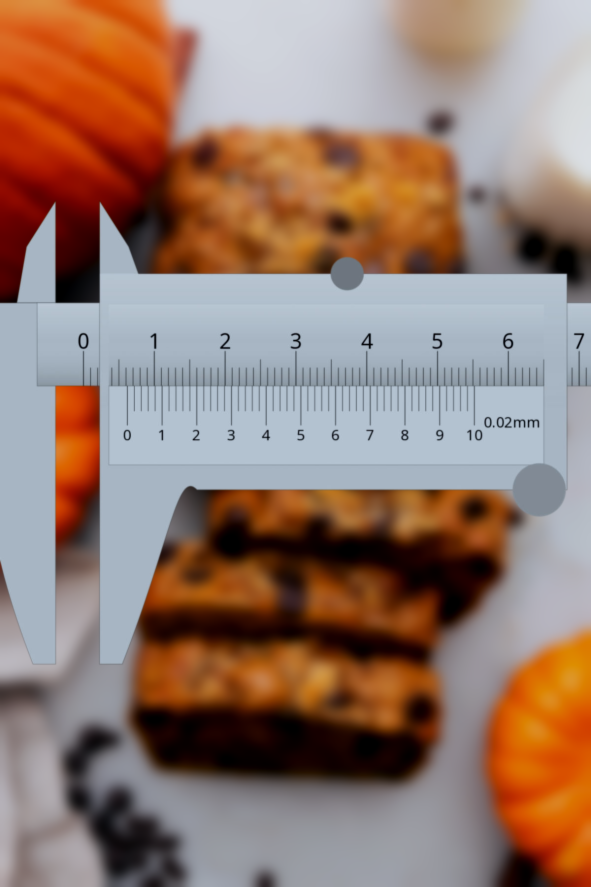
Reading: 6.2 mm
